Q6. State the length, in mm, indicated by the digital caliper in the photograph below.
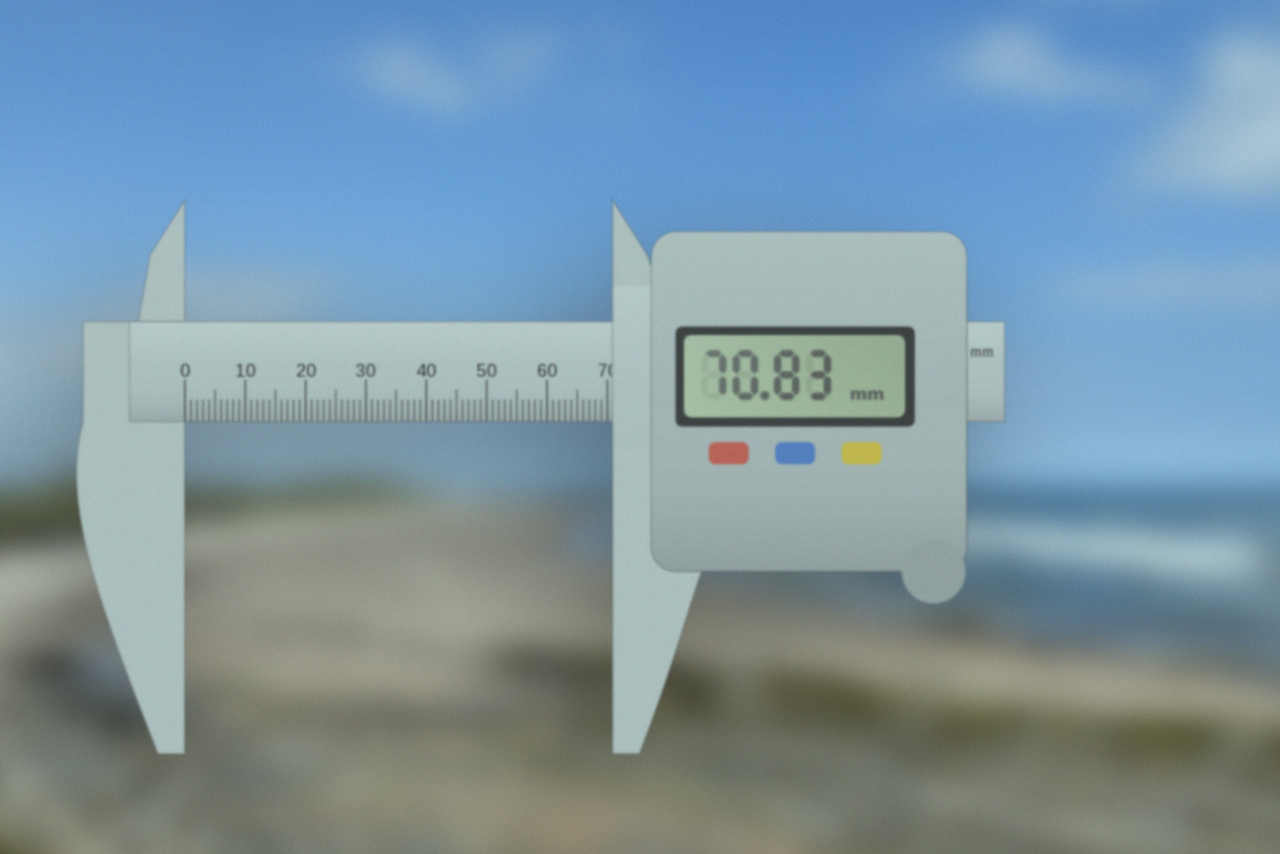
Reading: 70.83 mm
